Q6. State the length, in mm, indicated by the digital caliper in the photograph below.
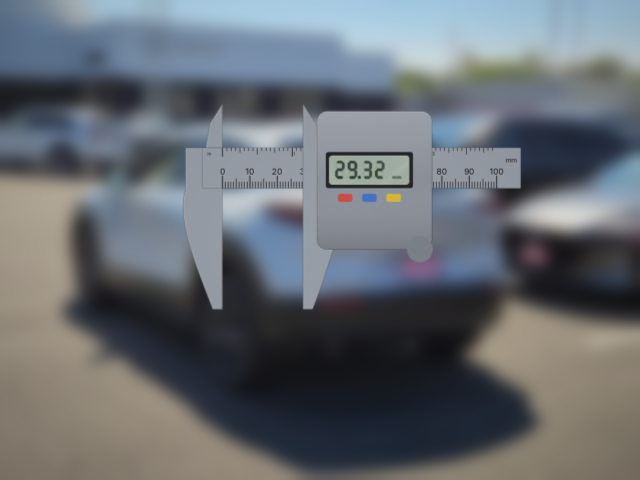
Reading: 29.32 mm
